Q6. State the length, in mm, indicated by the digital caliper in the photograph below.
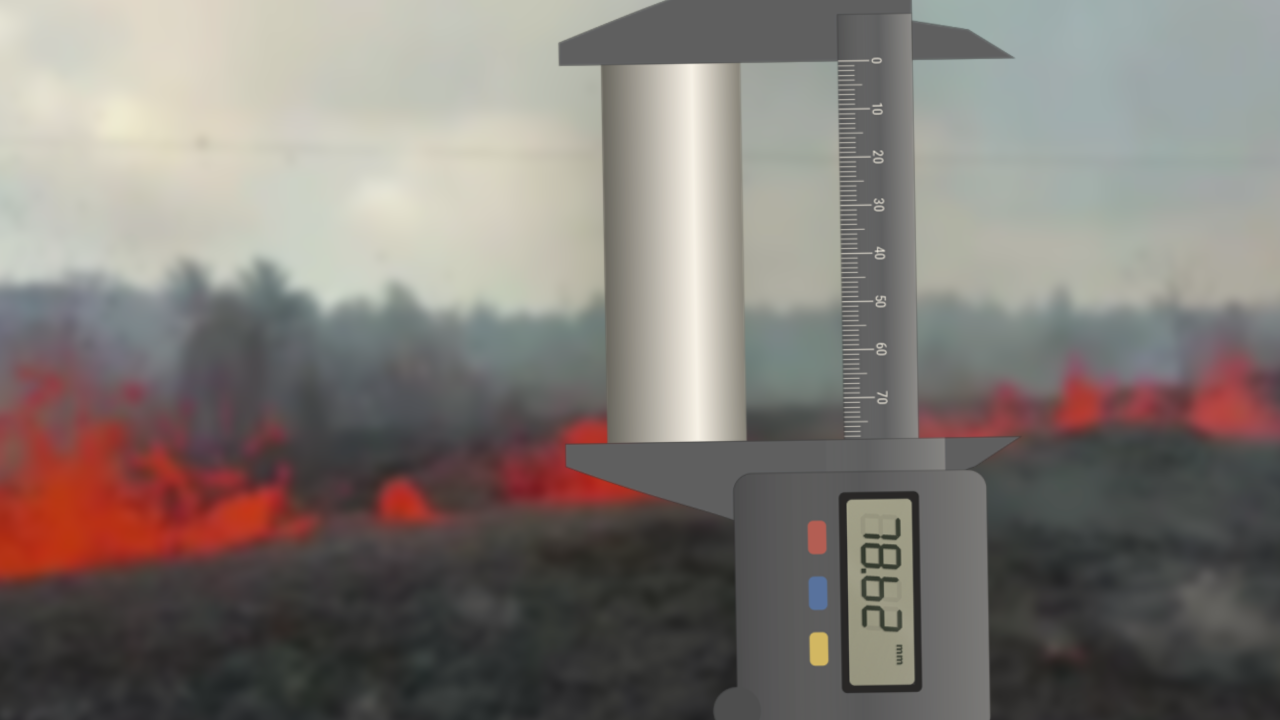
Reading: 78.62 mm
